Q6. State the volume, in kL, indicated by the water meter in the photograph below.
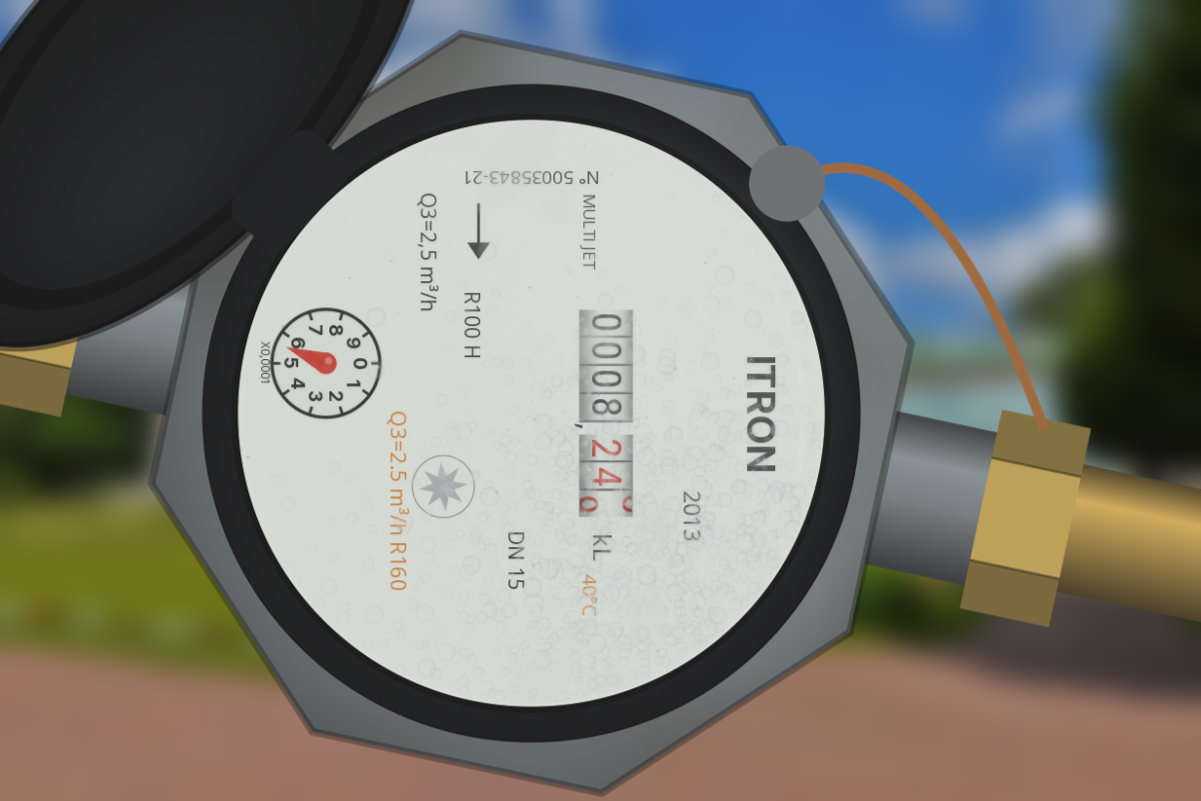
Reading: 8.2485 kL
